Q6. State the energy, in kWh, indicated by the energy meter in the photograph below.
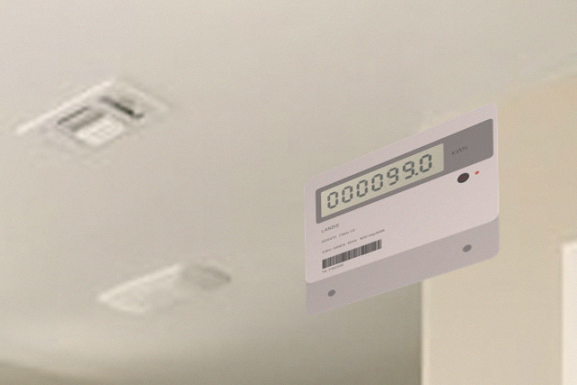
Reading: 99.0 kWh
